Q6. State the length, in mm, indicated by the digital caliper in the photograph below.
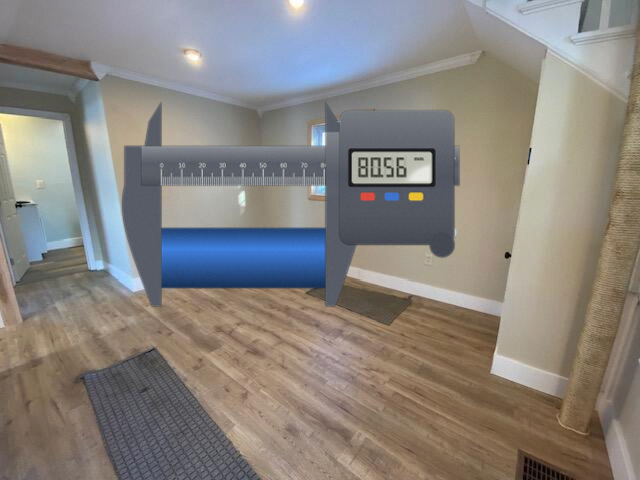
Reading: 80.56 mm
